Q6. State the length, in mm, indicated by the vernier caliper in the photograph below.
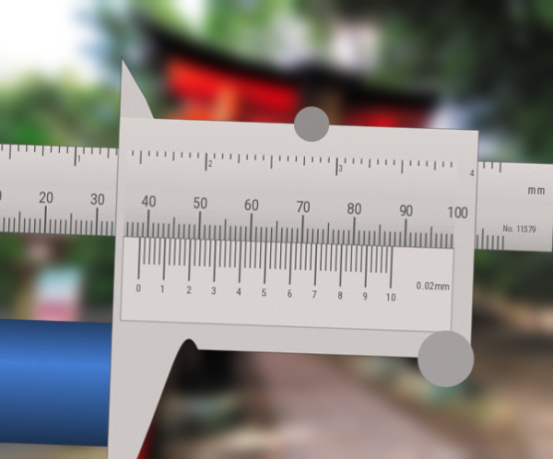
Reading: 38.5 mm
